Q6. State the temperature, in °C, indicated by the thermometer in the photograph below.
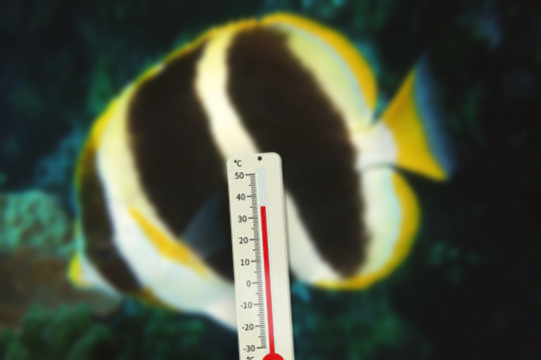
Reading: 35 °C
